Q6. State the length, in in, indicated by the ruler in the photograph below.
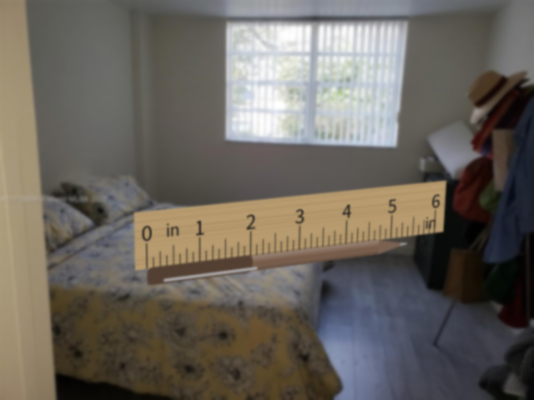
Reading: 5.375 in
